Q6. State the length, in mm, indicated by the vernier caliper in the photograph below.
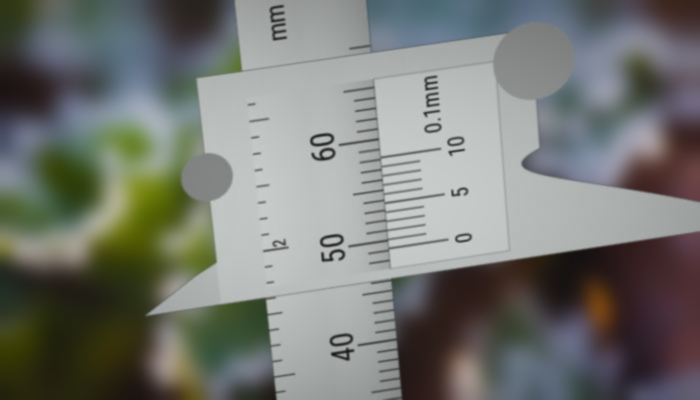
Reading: 49.2 mm
